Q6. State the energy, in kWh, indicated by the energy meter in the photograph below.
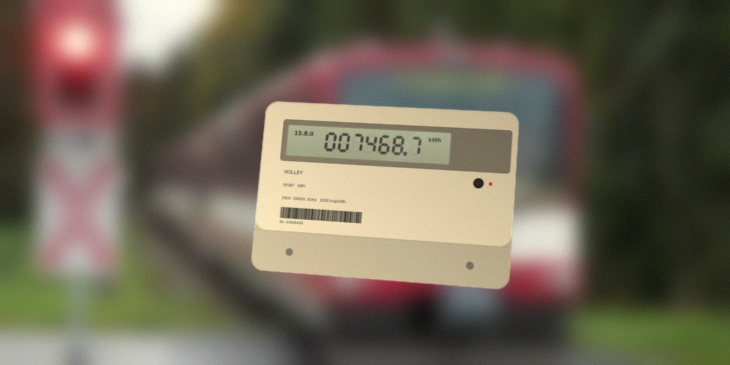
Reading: 7468.7 kWh
